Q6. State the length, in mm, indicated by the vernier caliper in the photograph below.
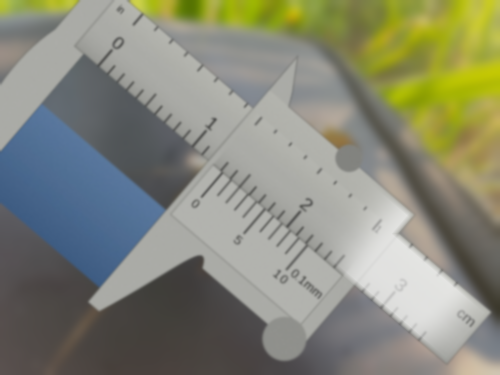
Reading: 13.2 mm
